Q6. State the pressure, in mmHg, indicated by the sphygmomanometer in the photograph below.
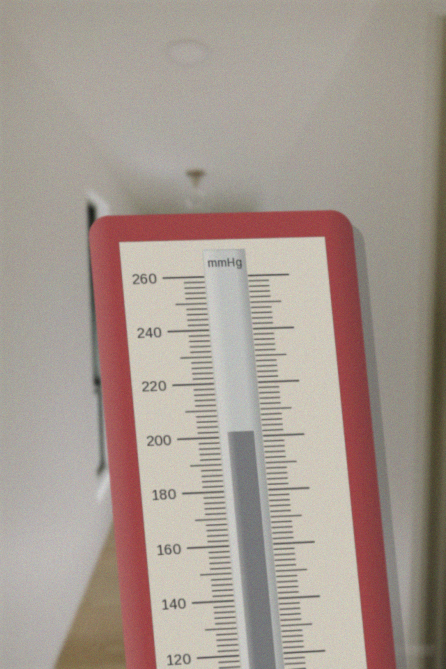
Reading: 202 mmHg
